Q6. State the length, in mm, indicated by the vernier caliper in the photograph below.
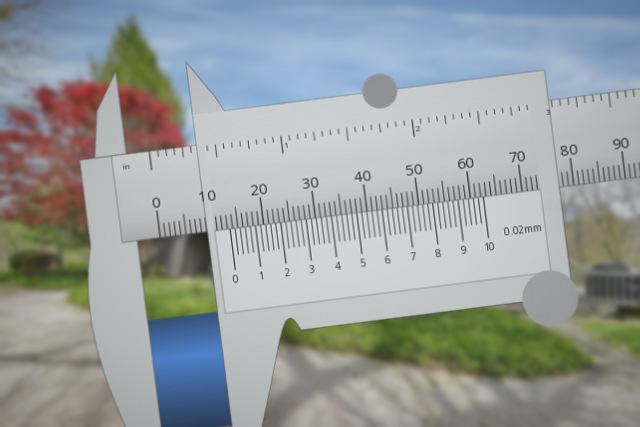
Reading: 13.5 mm
